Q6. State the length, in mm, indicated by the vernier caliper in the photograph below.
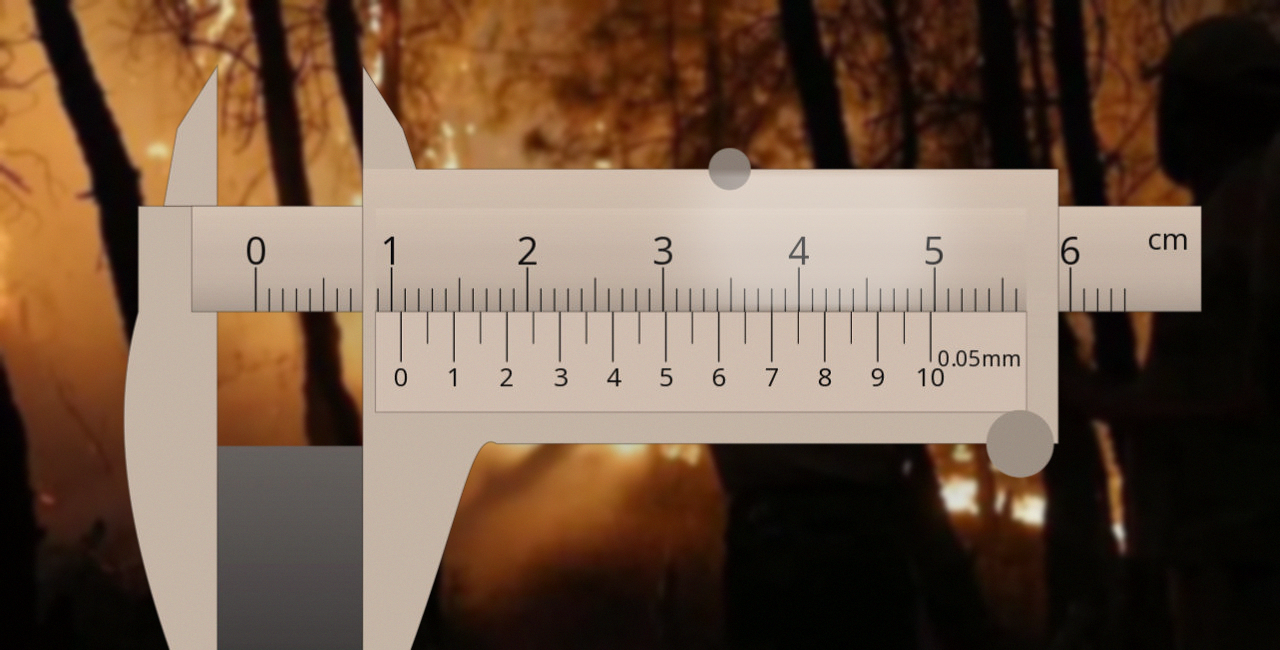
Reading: 10.7 mm
